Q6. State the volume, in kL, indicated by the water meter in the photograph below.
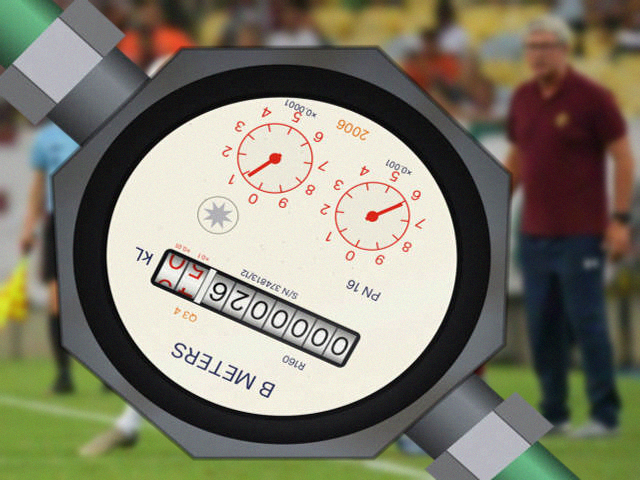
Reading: 26.4960 kL
